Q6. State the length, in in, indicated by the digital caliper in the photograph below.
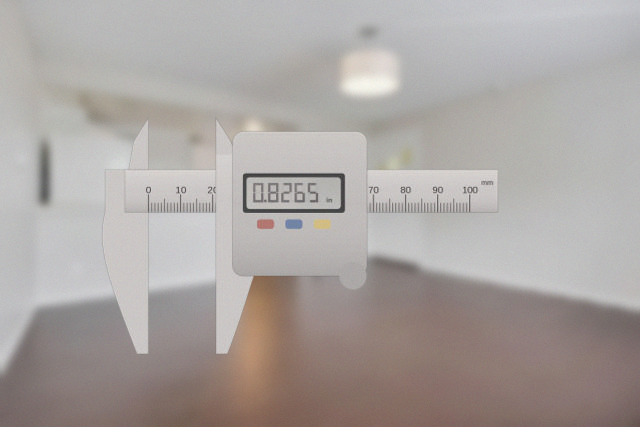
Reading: 0.8265 in
